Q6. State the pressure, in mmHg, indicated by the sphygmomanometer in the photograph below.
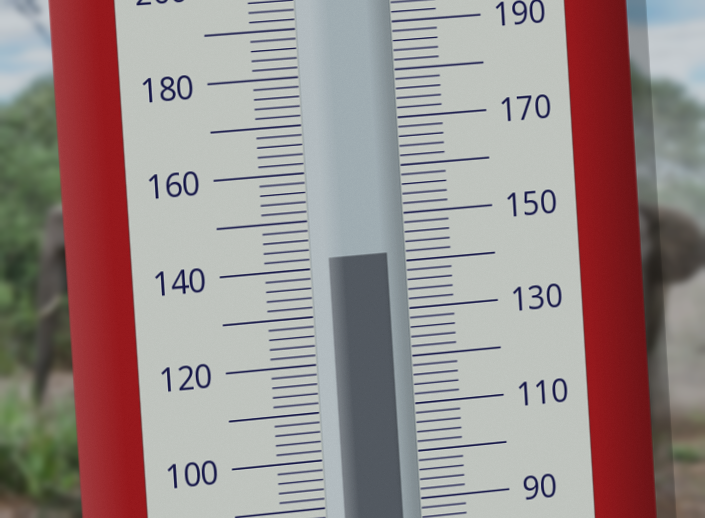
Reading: 142 mmHg
